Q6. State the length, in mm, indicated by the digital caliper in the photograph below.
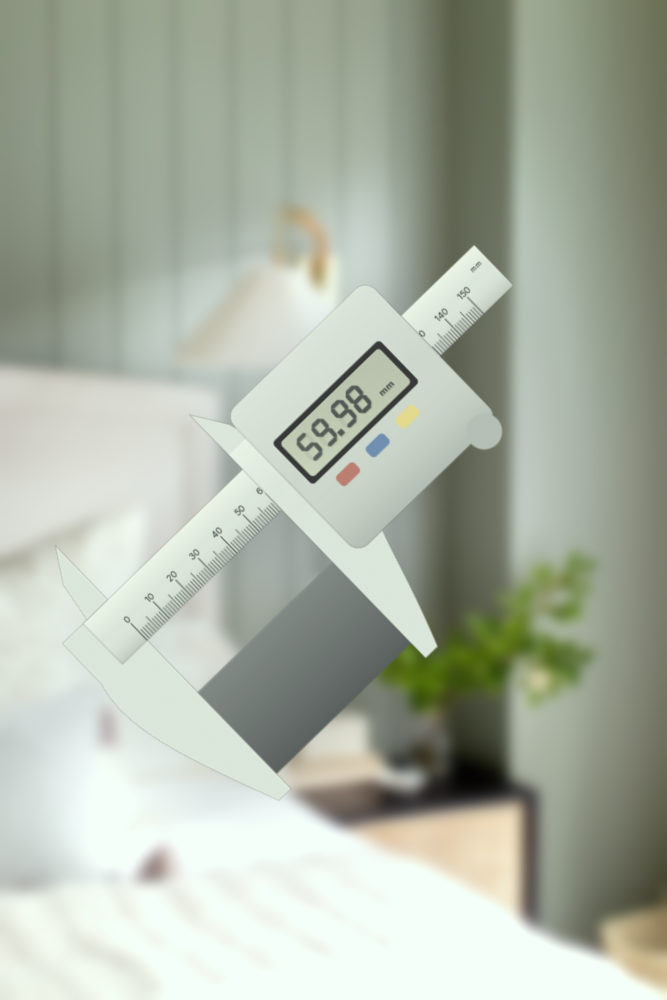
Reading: 59.98 mm
